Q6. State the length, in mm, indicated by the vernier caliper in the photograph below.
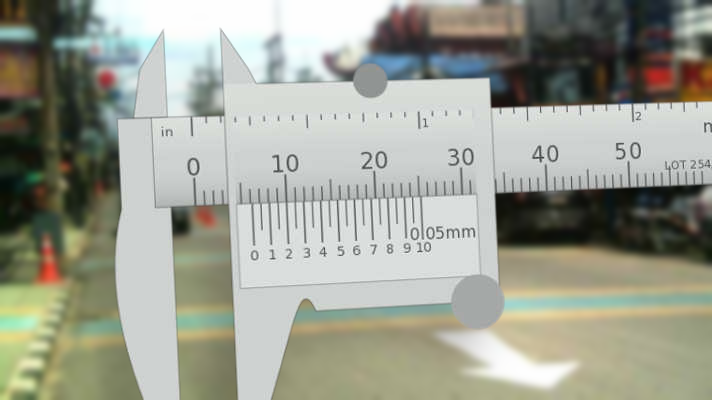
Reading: 6.2 mm
